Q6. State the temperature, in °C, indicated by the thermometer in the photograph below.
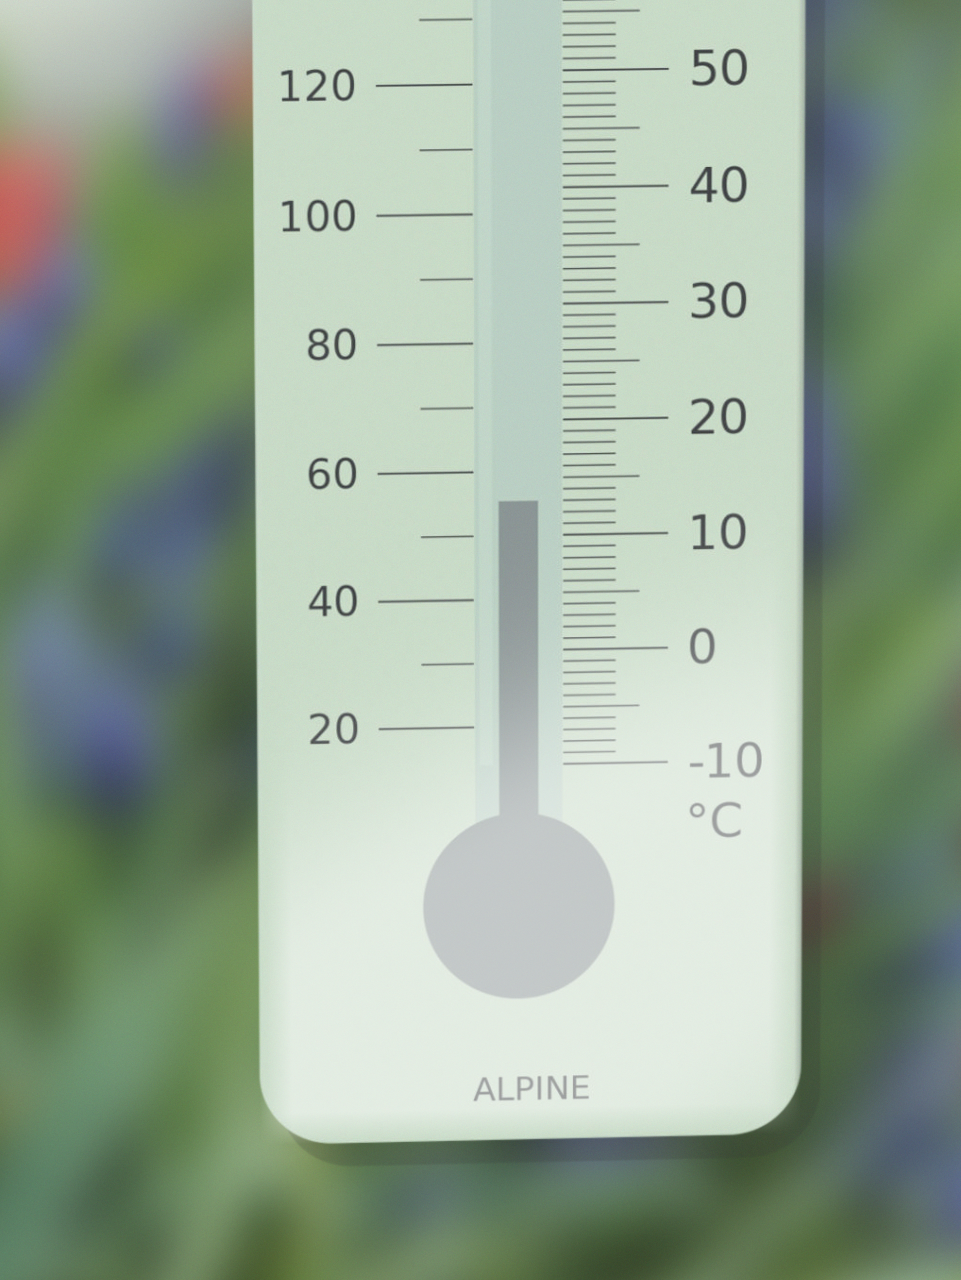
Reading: 13 °C
